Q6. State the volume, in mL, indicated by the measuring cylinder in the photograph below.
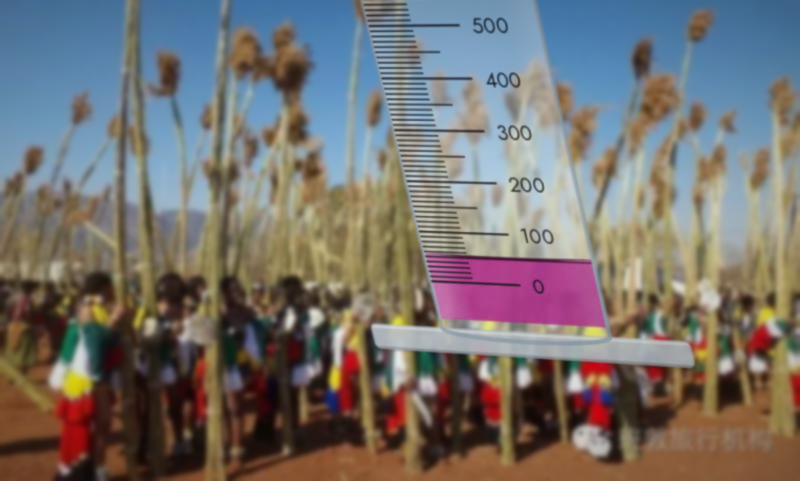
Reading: 50 mL
